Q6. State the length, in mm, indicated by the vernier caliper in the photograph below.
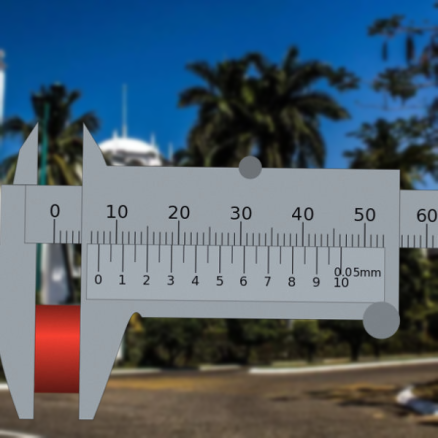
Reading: 7.2 mm
